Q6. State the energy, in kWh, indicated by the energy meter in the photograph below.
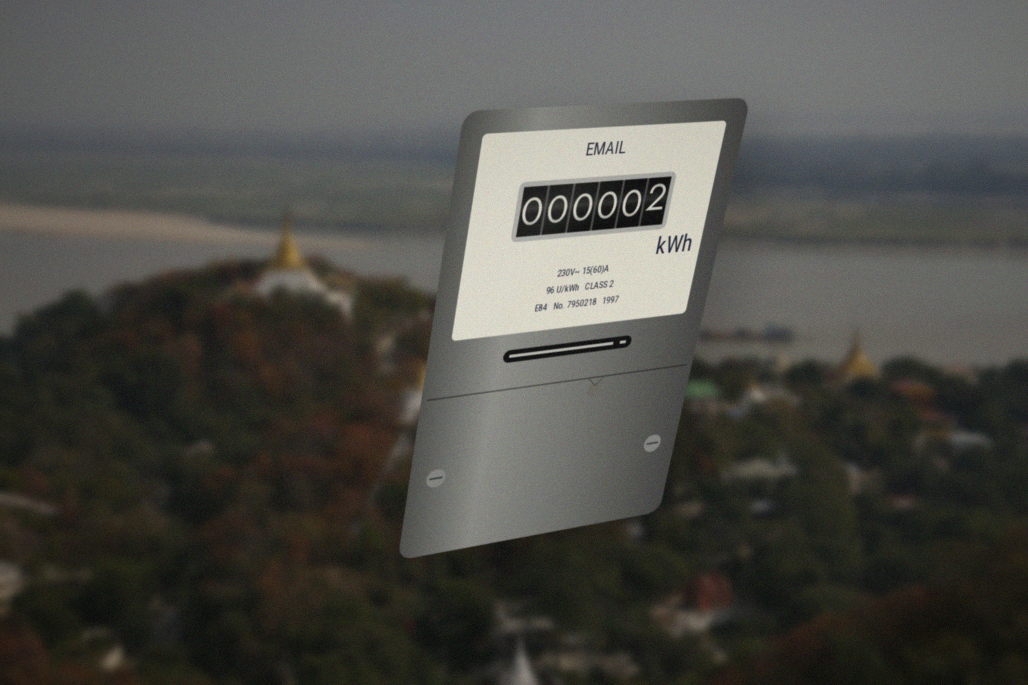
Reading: 2 kWh
